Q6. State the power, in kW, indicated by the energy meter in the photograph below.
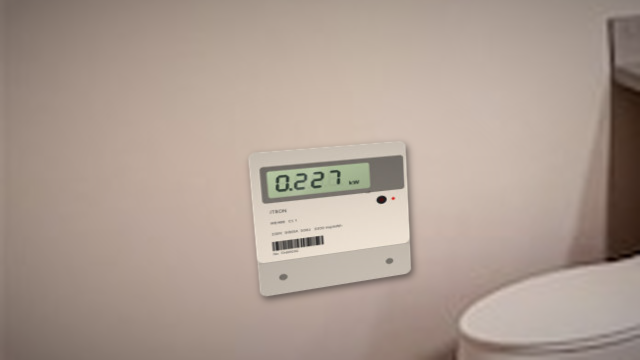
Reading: 0.227 kW
